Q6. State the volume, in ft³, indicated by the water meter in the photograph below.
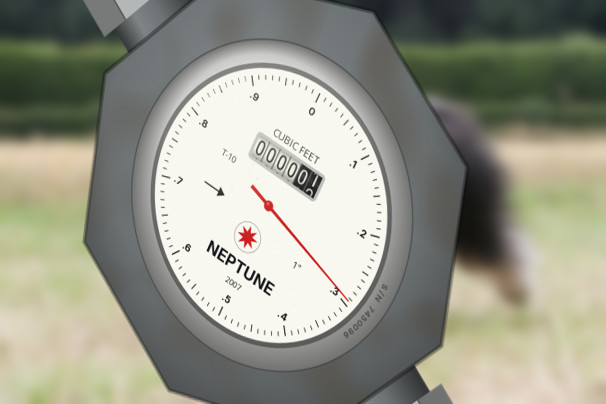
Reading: 1.29 ft³
